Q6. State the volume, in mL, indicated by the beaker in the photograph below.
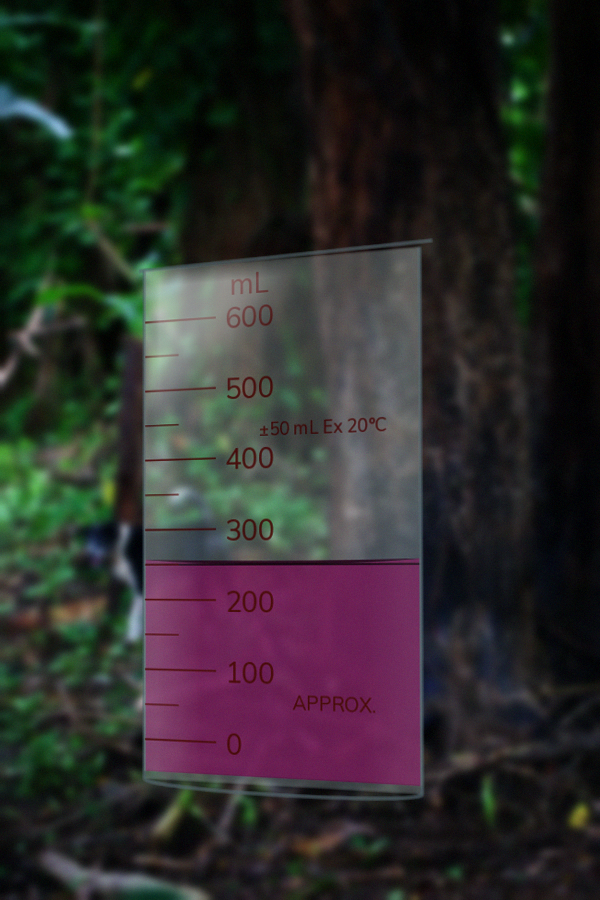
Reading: 250 mL
